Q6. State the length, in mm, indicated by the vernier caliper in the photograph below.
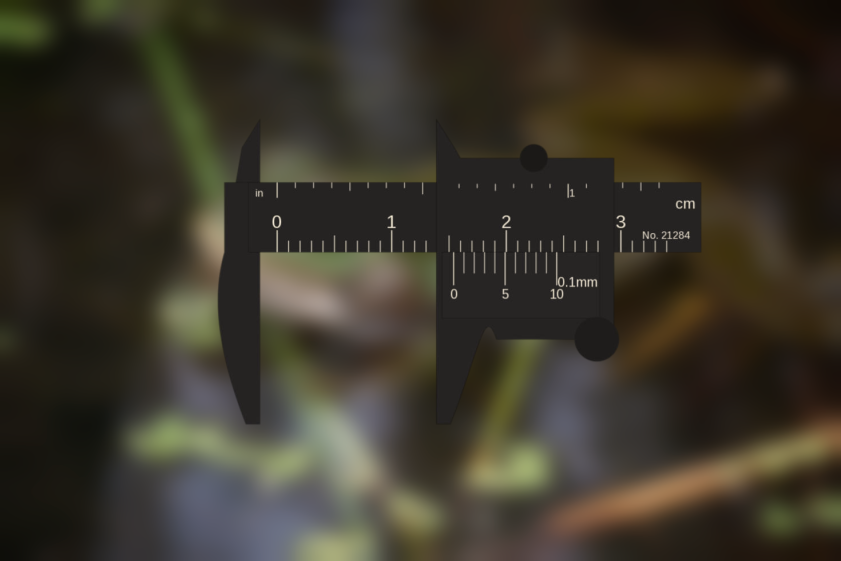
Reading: 15.4 mm
